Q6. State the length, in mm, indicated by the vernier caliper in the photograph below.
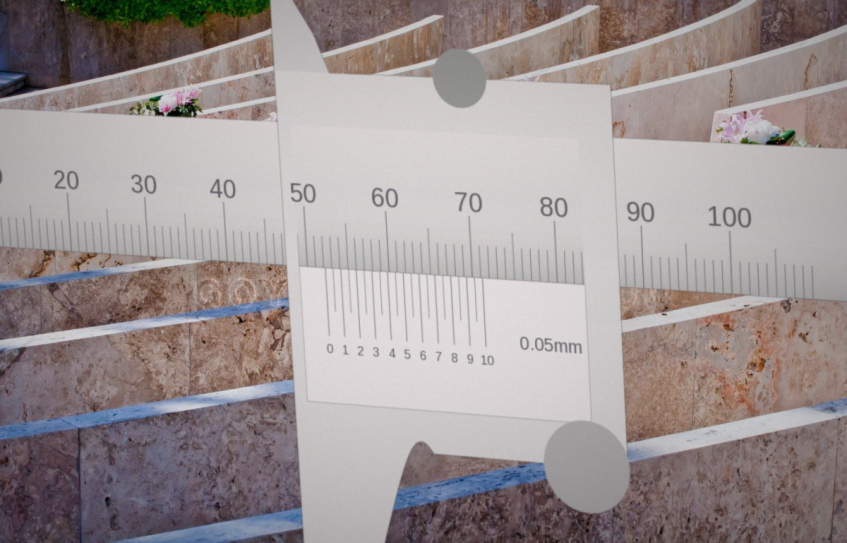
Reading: 52.2 mm
